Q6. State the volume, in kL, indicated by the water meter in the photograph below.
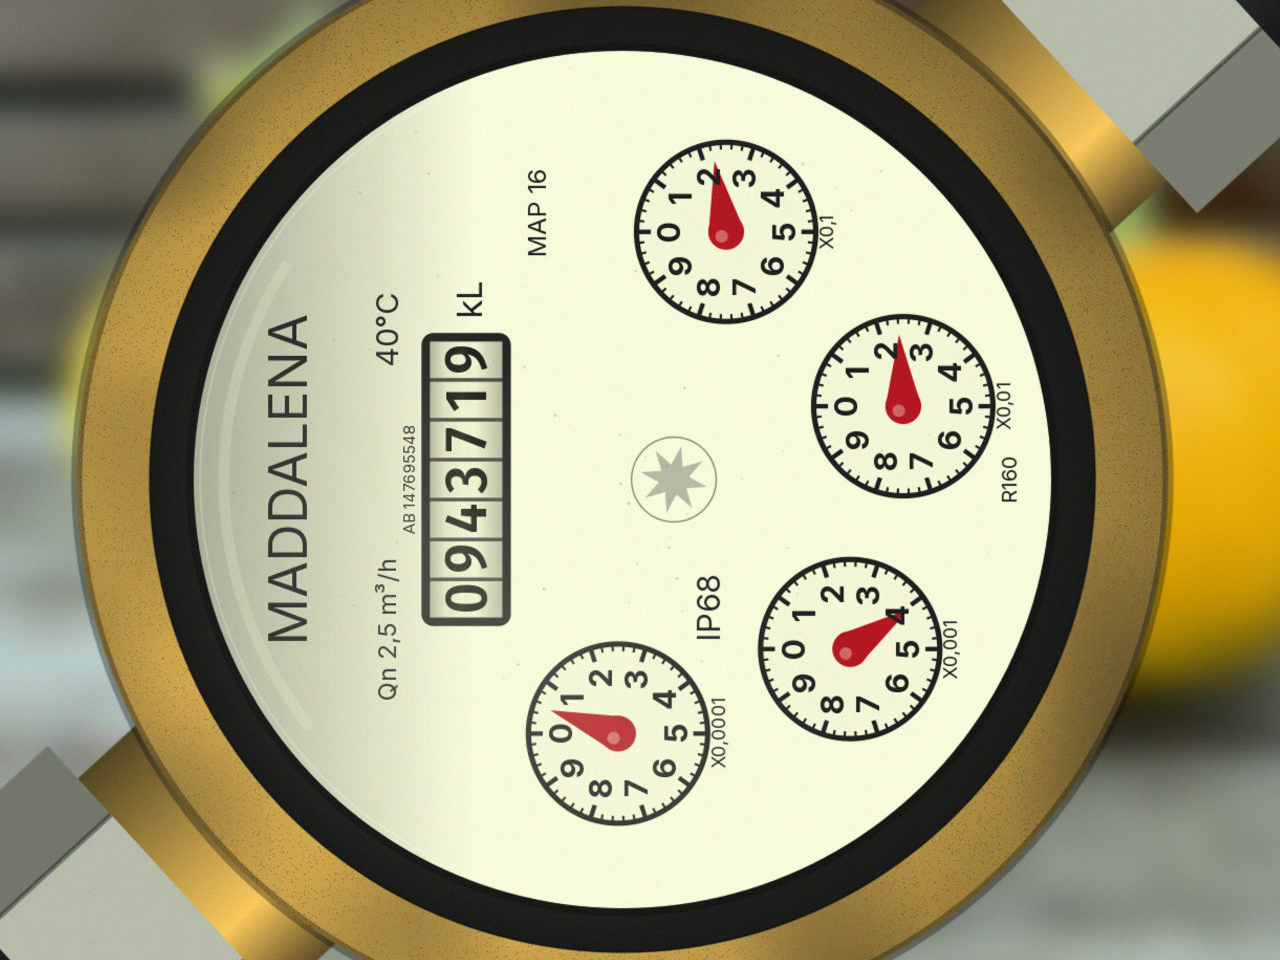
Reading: 943719.2240 kL
